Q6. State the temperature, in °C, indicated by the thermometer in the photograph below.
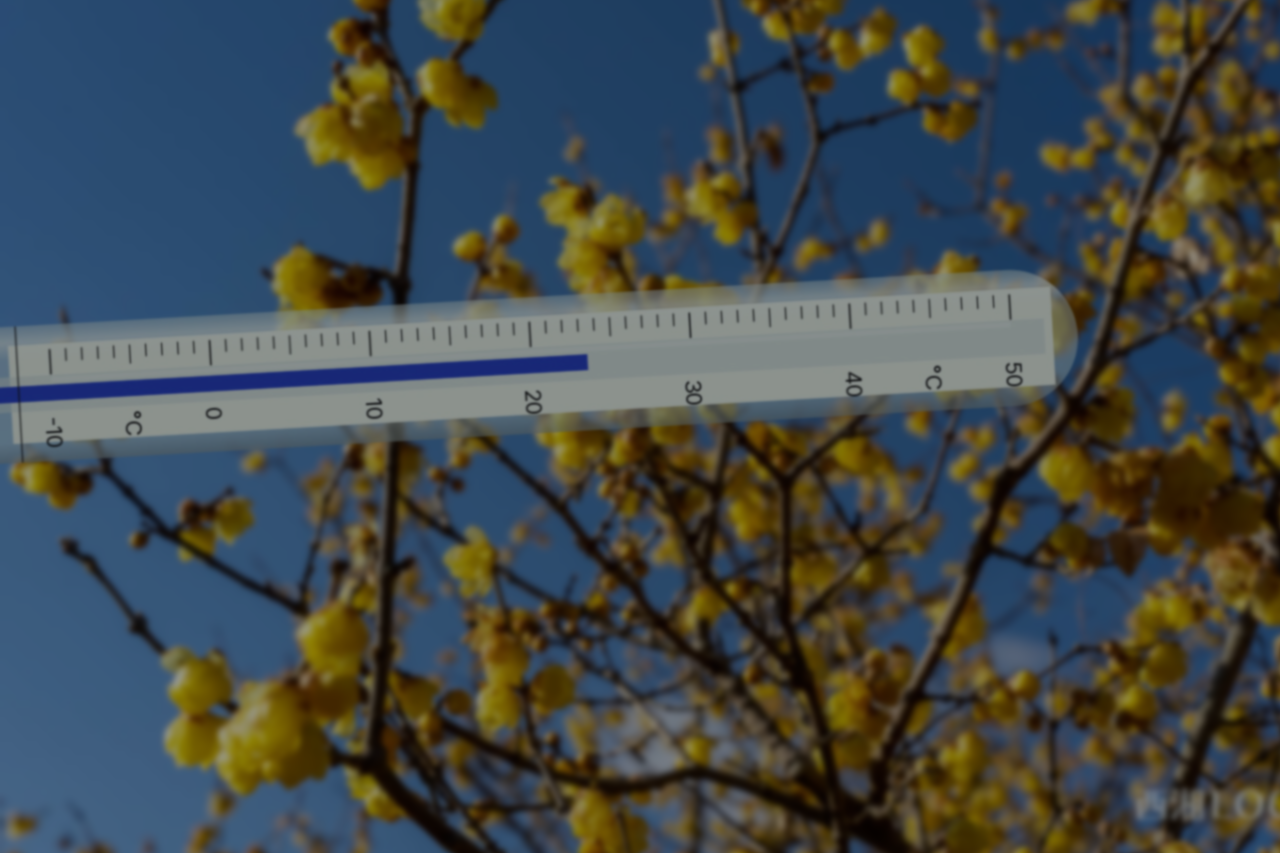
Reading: 23.5 °C
